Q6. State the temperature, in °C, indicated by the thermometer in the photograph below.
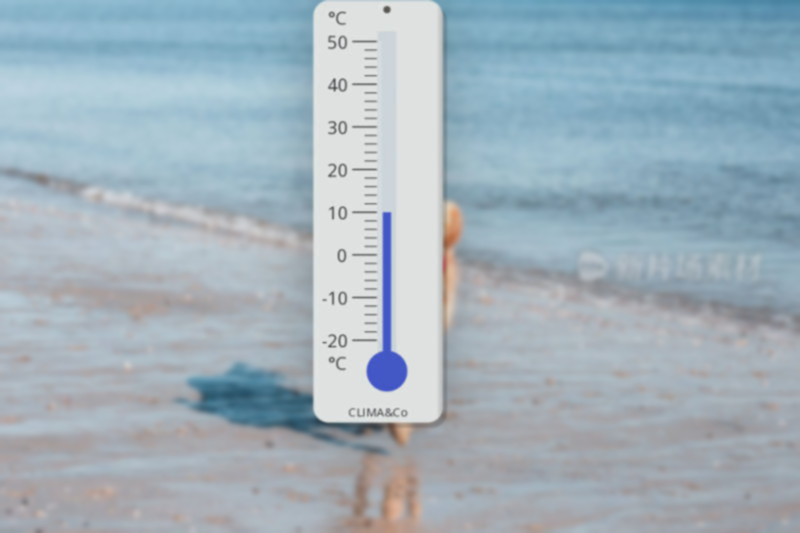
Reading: 10 °C
